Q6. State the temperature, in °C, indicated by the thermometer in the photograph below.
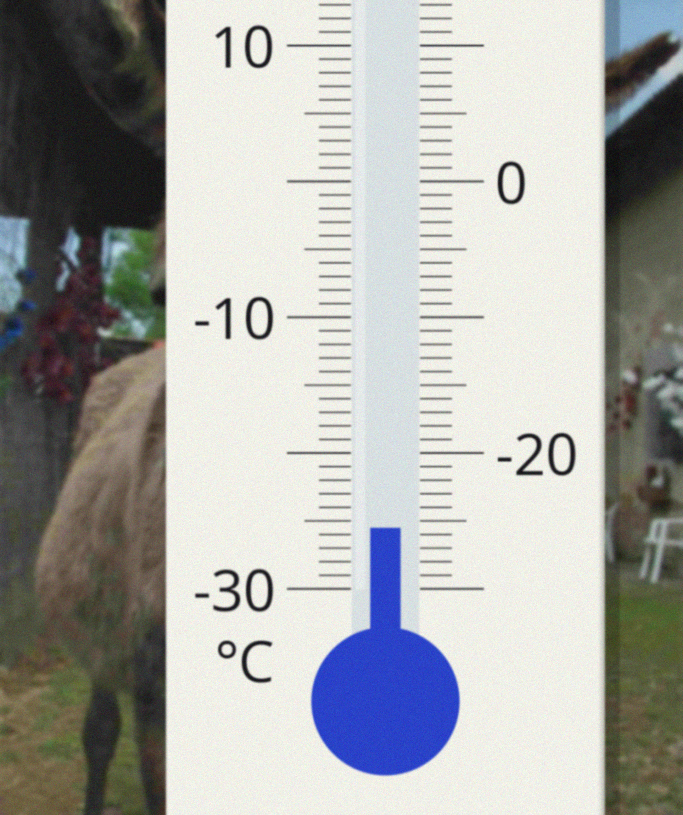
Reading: -25.5 °C
